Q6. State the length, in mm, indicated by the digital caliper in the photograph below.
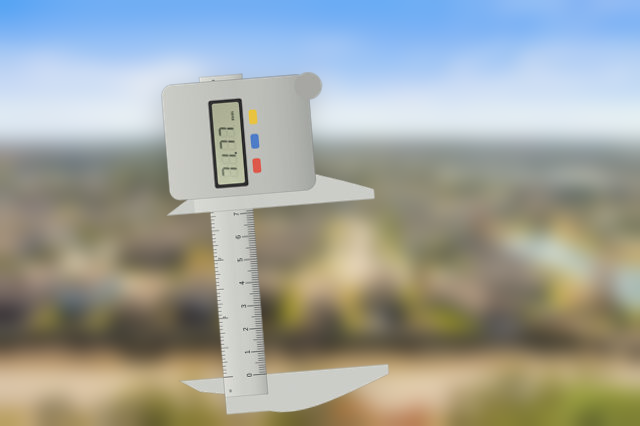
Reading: 71.77 mm
